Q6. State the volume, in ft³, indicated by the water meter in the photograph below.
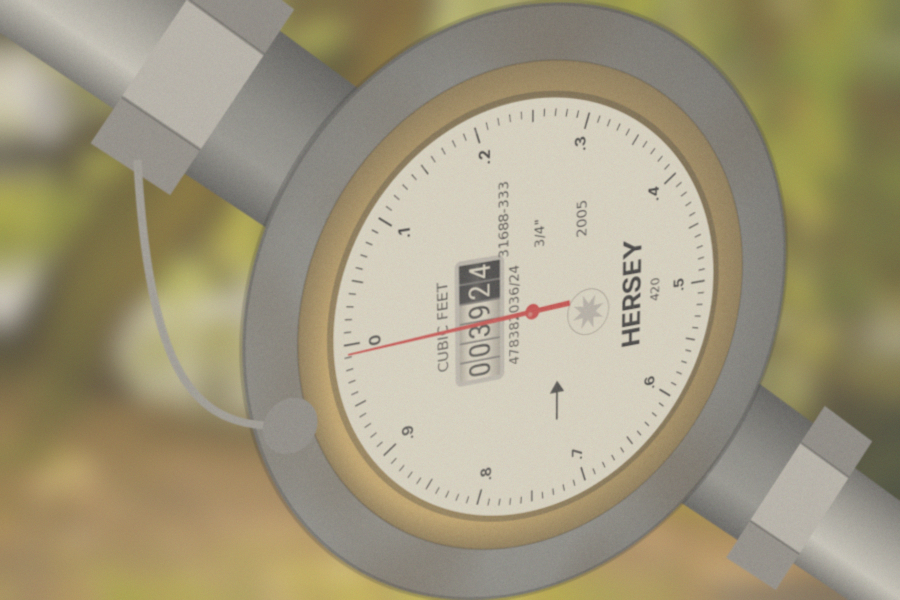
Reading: 3923.99 ft³
